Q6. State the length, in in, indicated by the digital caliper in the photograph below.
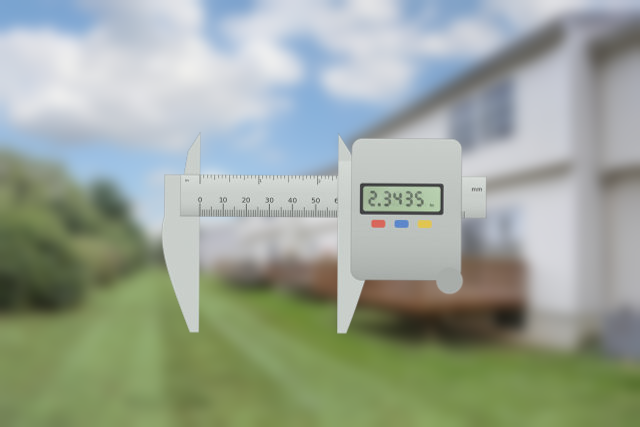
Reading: 2.3435 in
